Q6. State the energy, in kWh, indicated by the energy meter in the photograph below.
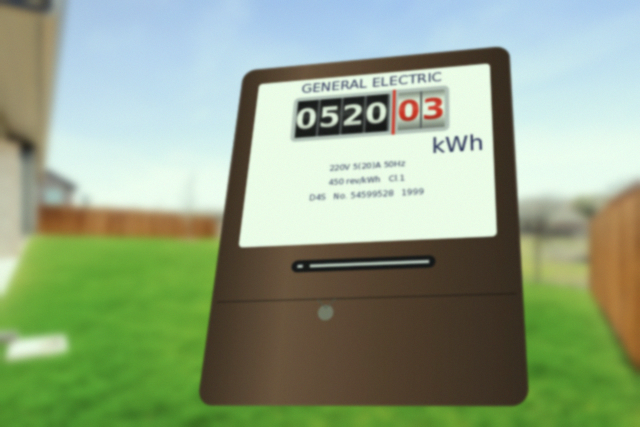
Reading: 520.03 kWh
